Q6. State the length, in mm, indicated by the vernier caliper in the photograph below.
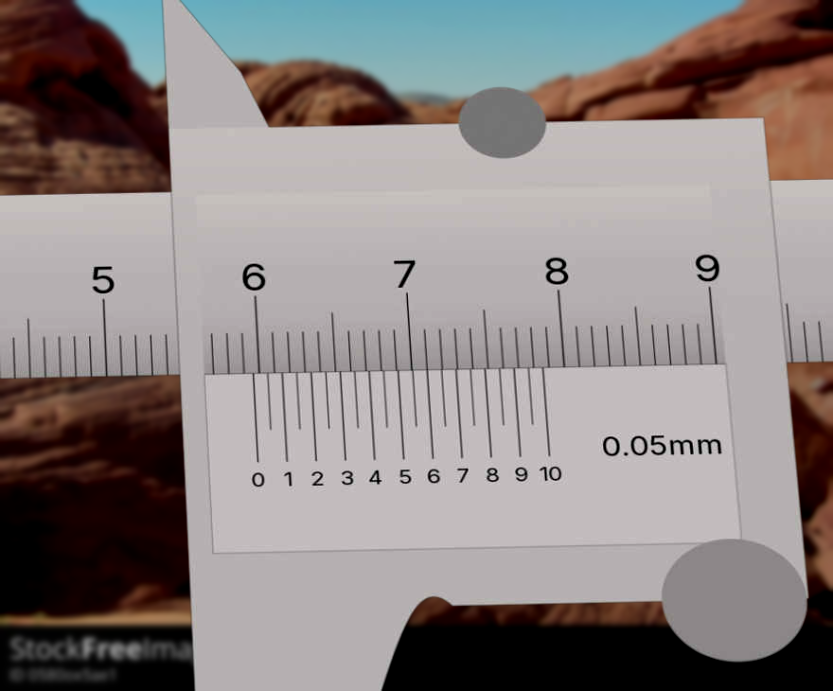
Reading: 59.6 mm
